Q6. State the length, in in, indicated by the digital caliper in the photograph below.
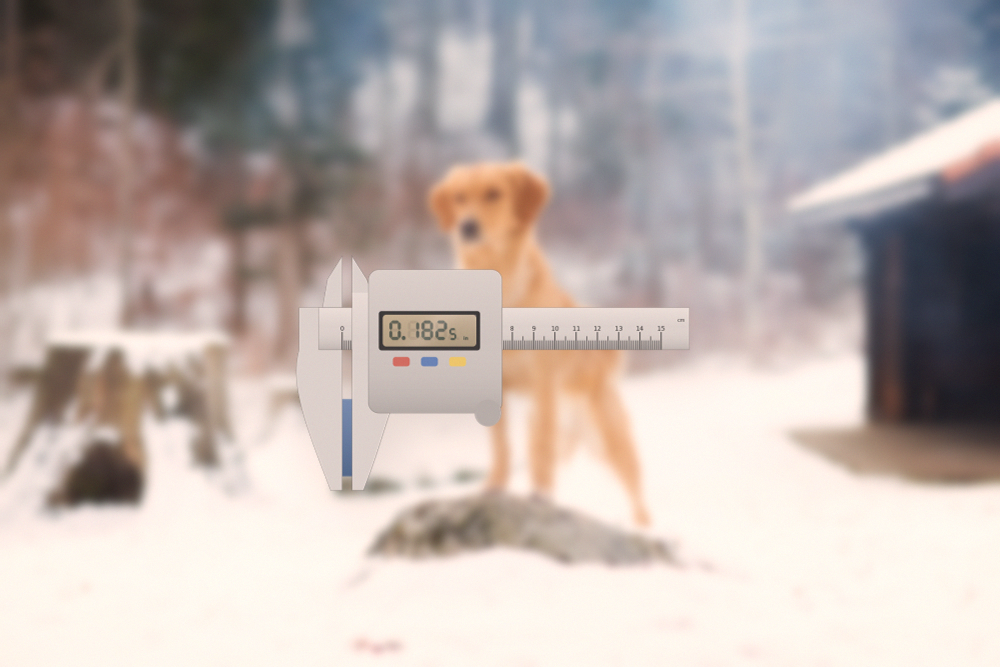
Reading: 0.1825 in
